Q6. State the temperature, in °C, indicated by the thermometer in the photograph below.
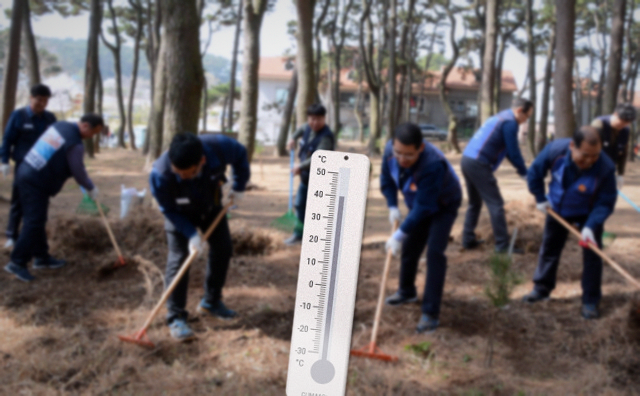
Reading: 40 °C
